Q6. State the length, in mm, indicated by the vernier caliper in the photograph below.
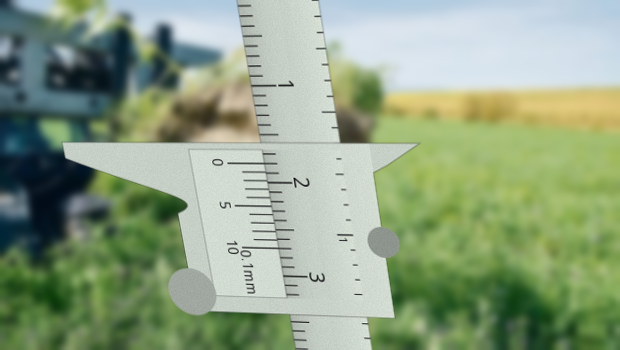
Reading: 18.0 mm
